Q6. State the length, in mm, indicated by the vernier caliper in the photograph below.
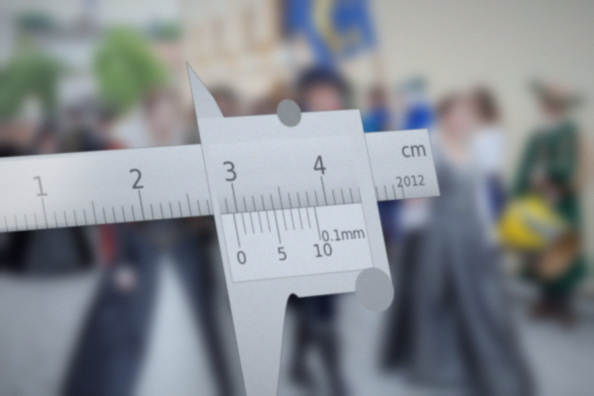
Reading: 29.6 mm
